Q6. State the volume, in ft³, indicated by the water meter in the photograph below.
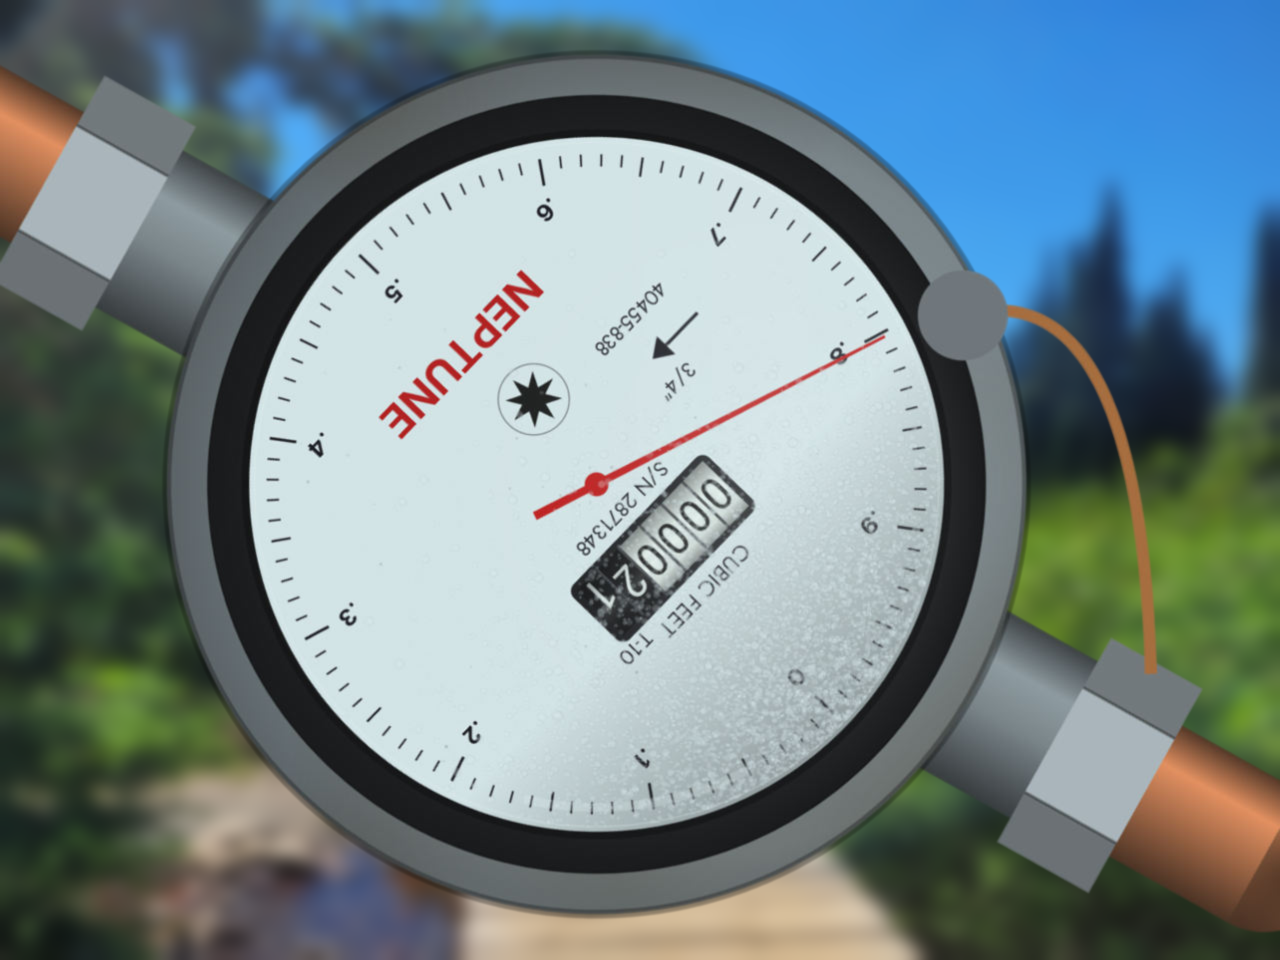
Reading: 20.80 ft³
